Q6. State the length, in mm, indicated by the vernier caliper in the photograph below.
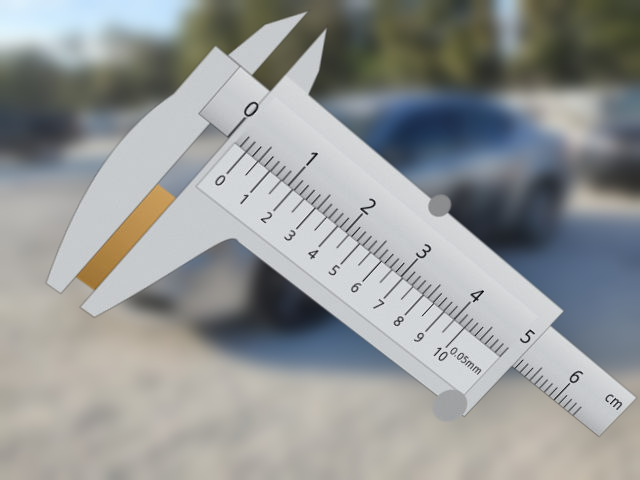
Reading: 3.0 mm
